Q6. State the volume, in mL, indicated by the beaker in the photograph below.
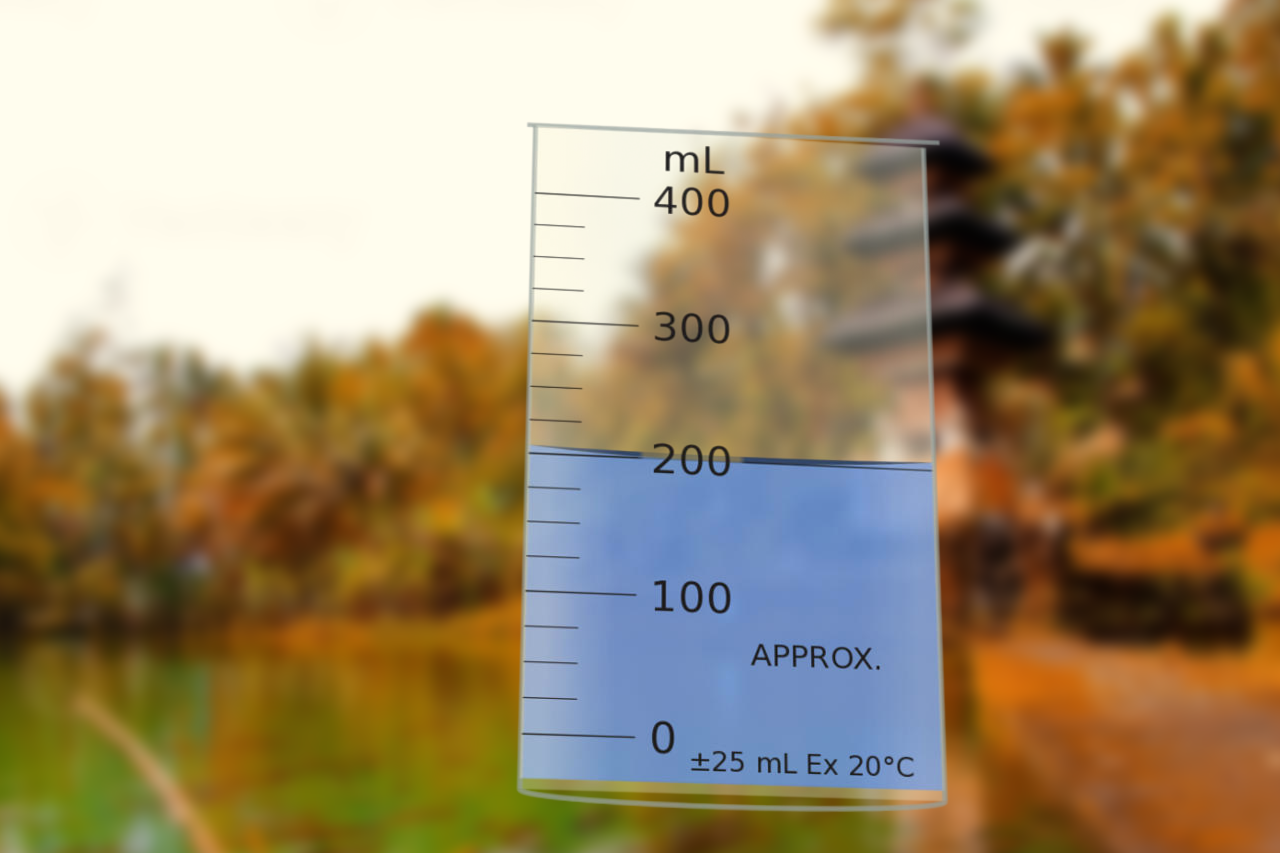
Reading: 200 mL
